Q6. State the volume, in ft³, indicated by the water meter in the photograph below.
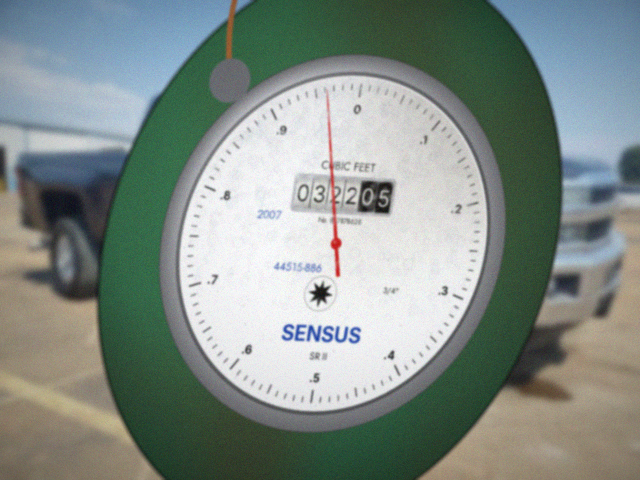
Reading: 32204.96 ft³
